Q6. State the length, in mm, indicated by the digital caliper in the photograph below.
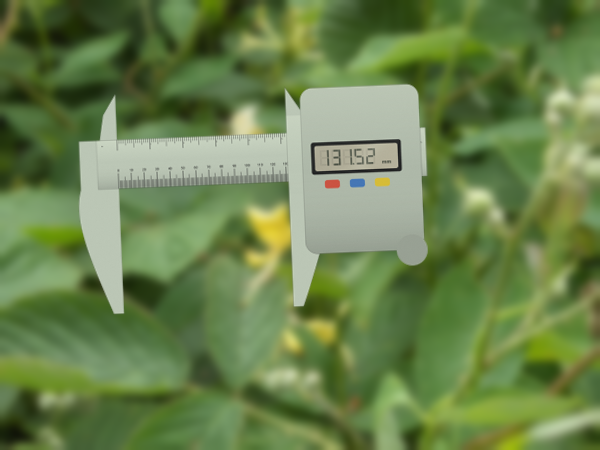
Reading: 131.52 mm
